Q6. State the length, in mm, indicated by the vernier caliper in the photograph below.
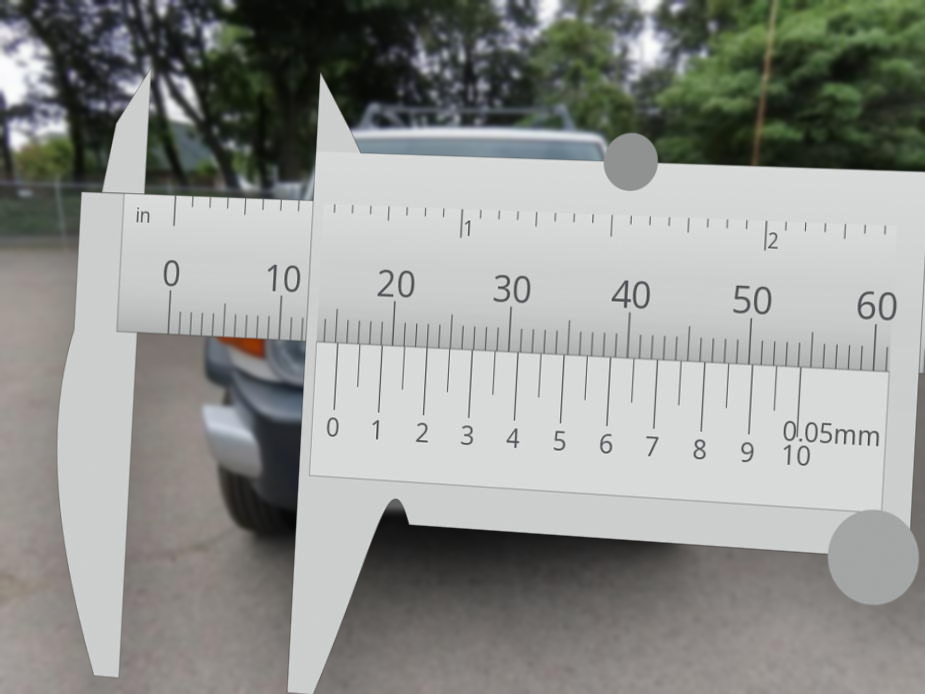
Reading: 15.2 mm
